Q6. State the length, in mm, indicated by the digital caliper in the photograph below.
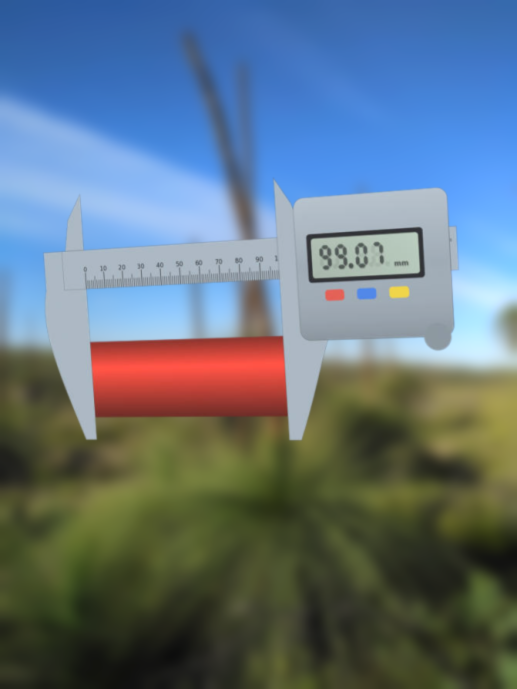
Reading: 99.07 mm
